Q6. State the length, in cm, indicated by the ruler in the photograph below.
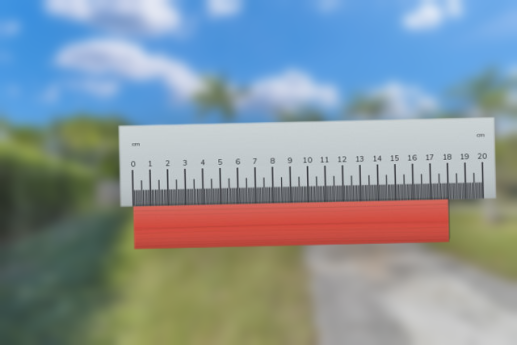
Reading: 18 cm
